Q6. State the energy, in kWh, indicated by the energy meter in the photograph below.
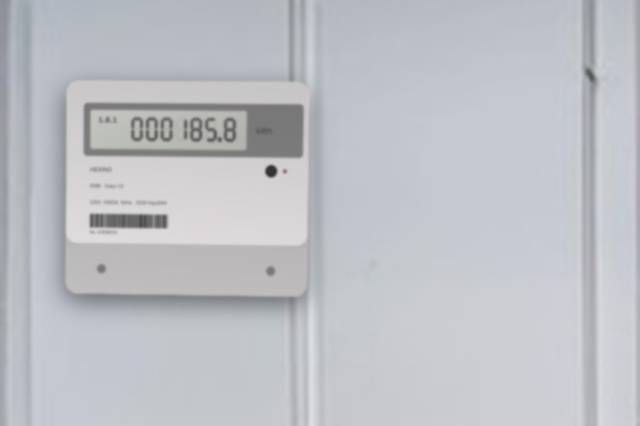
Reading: 185.8 kWh
